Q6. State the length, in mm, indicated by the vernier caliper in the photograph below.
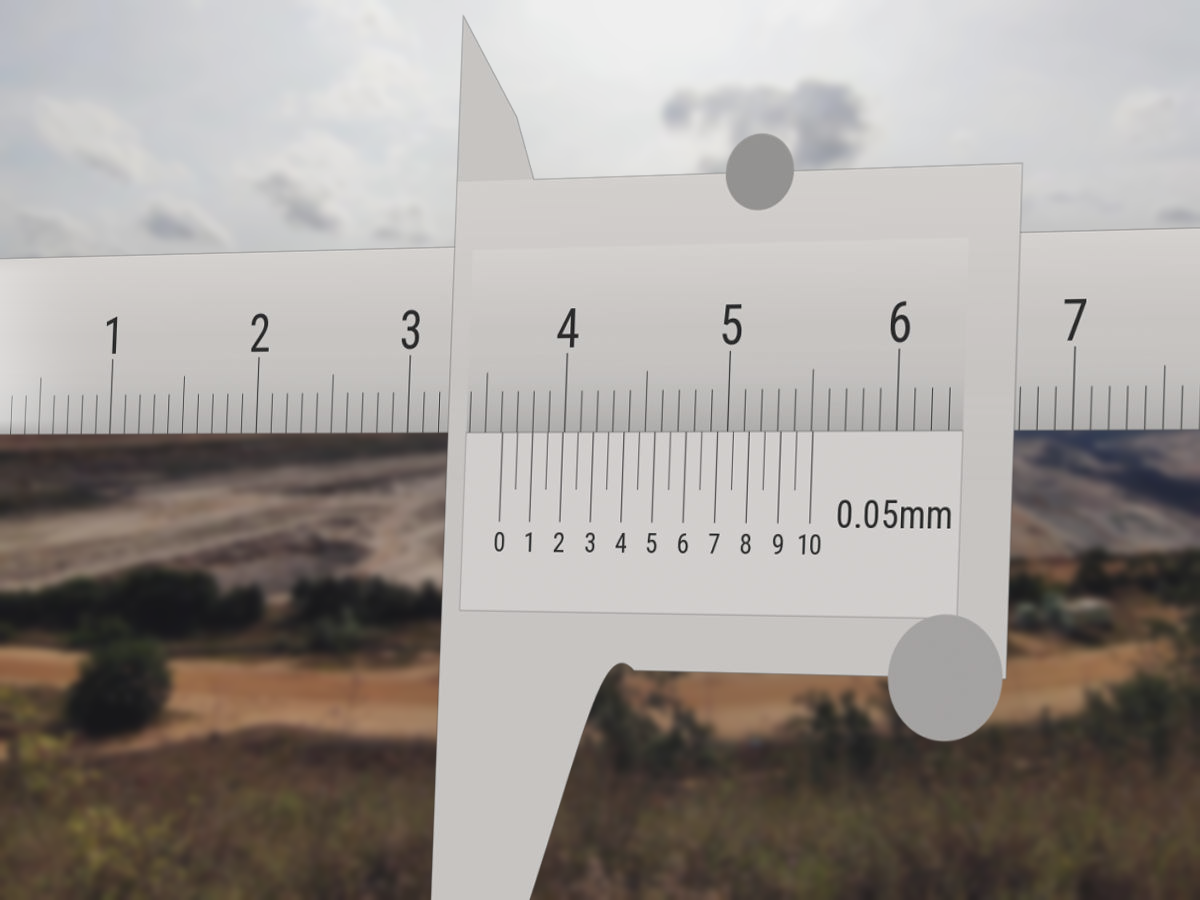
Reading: 36.1 mm
